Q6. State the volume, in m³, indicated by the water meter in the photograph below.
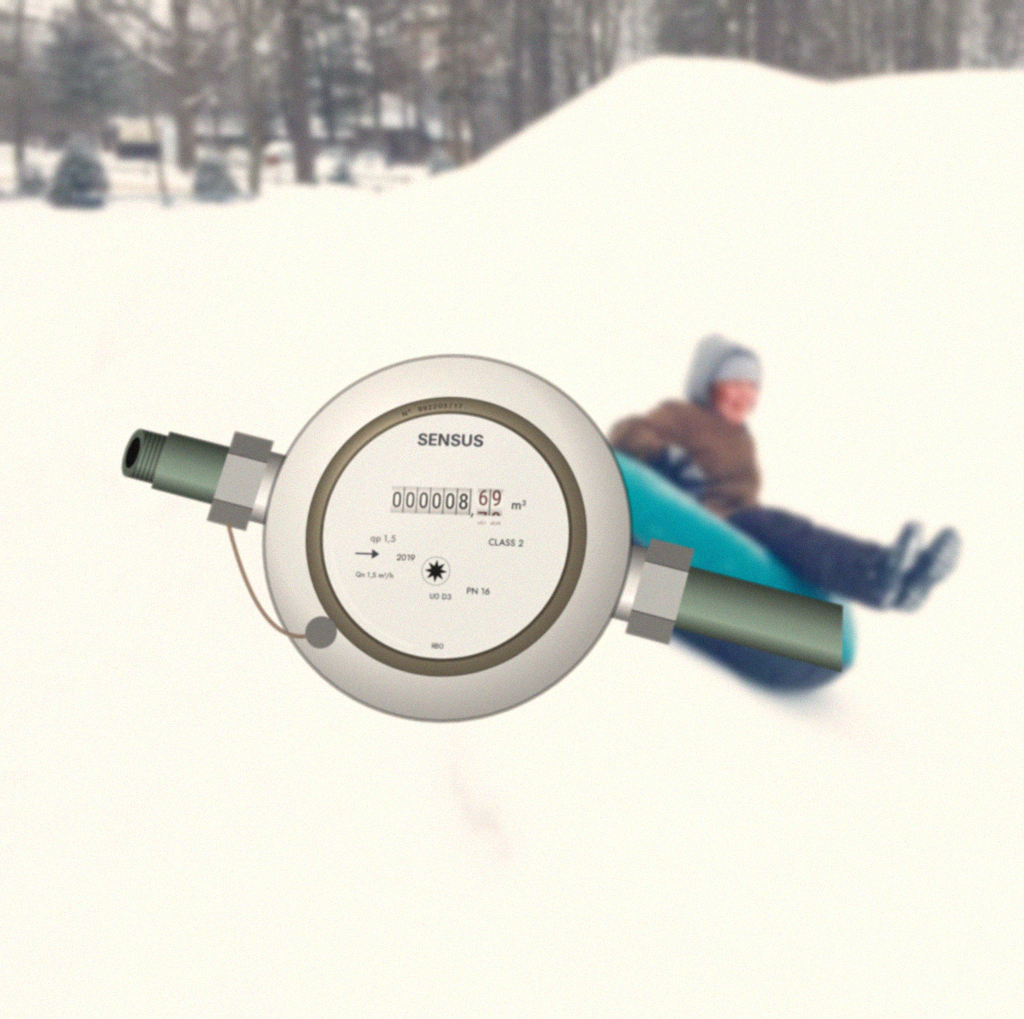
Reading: 8.69 m³
